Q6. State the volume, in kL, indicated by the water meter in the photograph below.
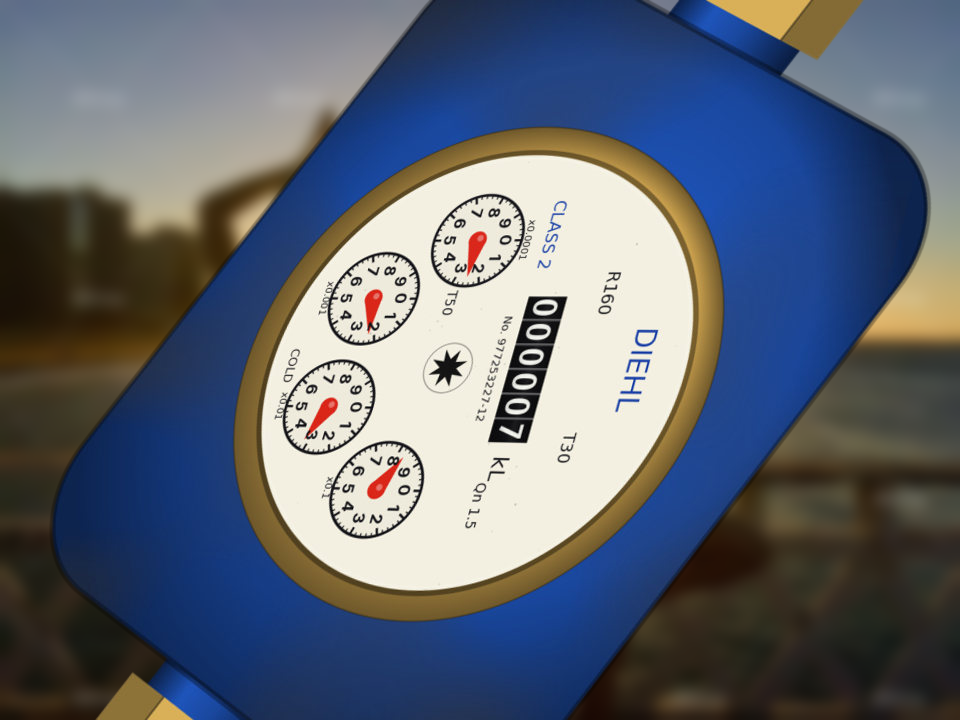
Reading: 7.8322 kL
